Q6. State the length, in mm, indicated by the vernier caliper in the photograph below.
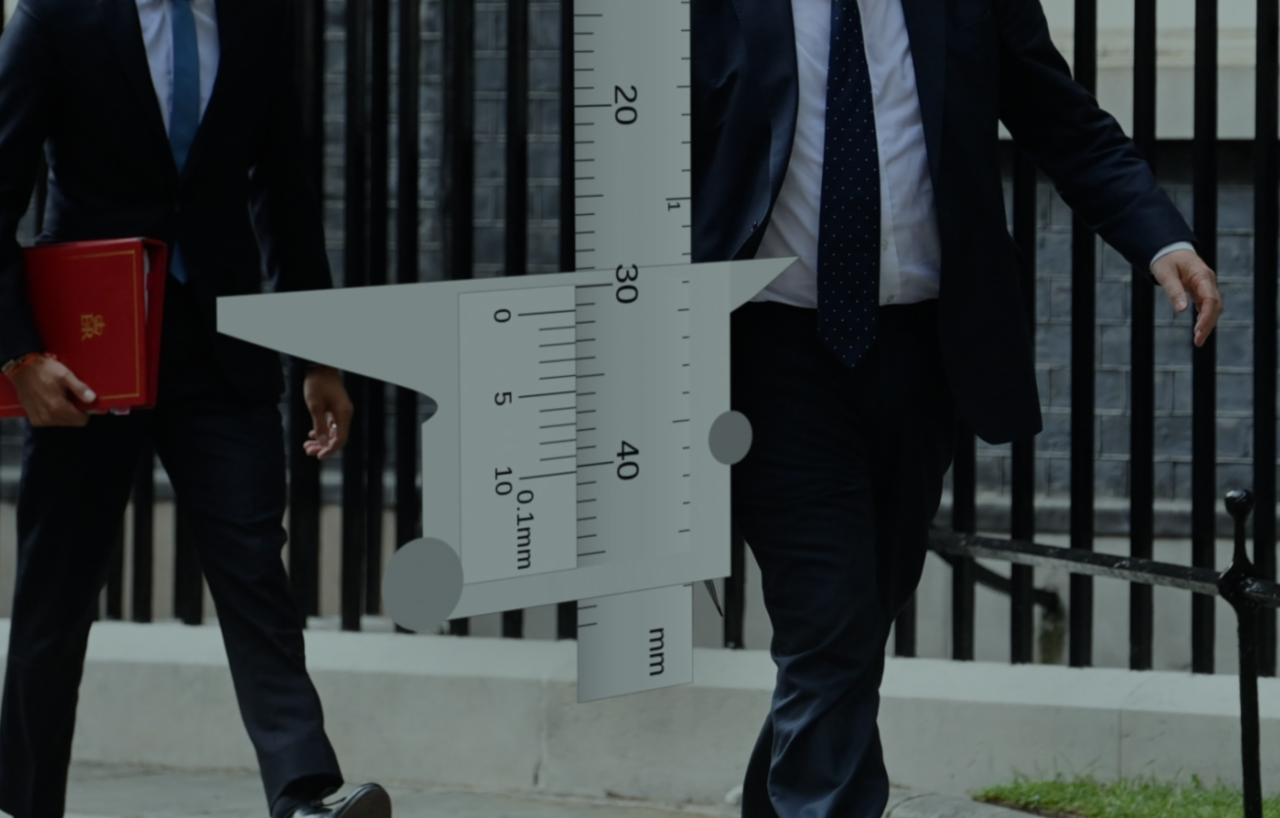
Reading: 31.3 mm
